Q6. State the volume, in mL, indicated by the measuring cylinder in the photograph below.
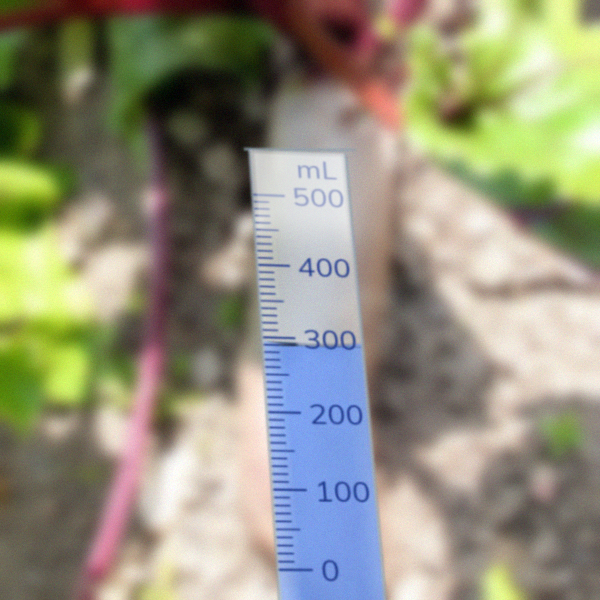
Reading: 290 mL
